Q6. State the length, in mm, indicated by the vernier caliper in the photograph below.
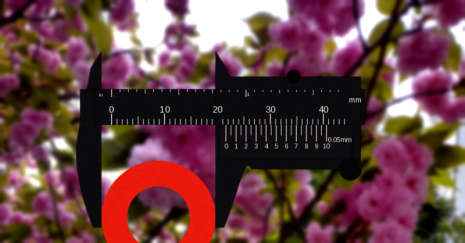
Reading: 21.6 mm
